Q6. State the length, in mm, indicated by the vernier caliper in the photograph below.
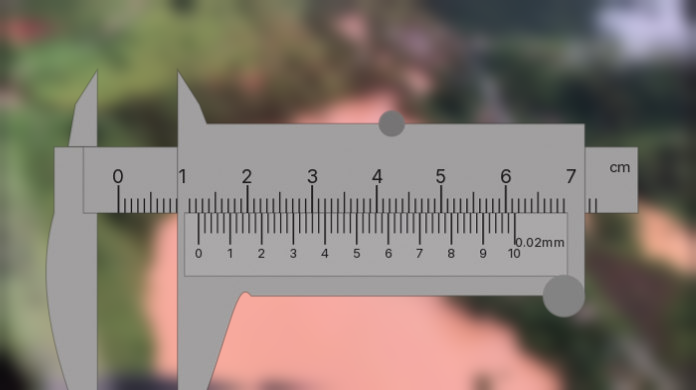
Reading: 12.4 mm
